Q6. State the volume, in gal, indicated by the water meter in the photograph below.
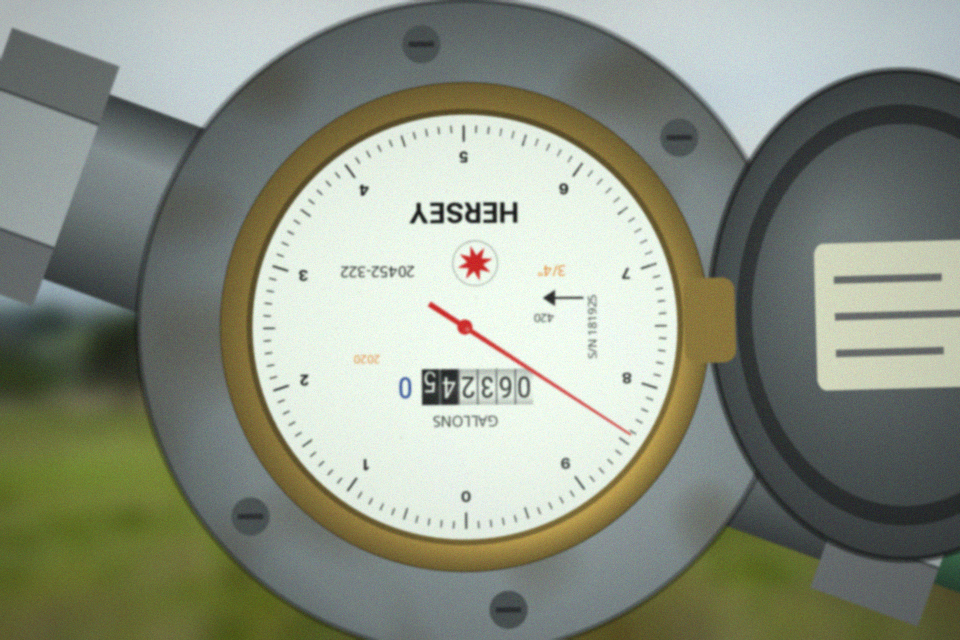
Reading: 632448.4 gal
